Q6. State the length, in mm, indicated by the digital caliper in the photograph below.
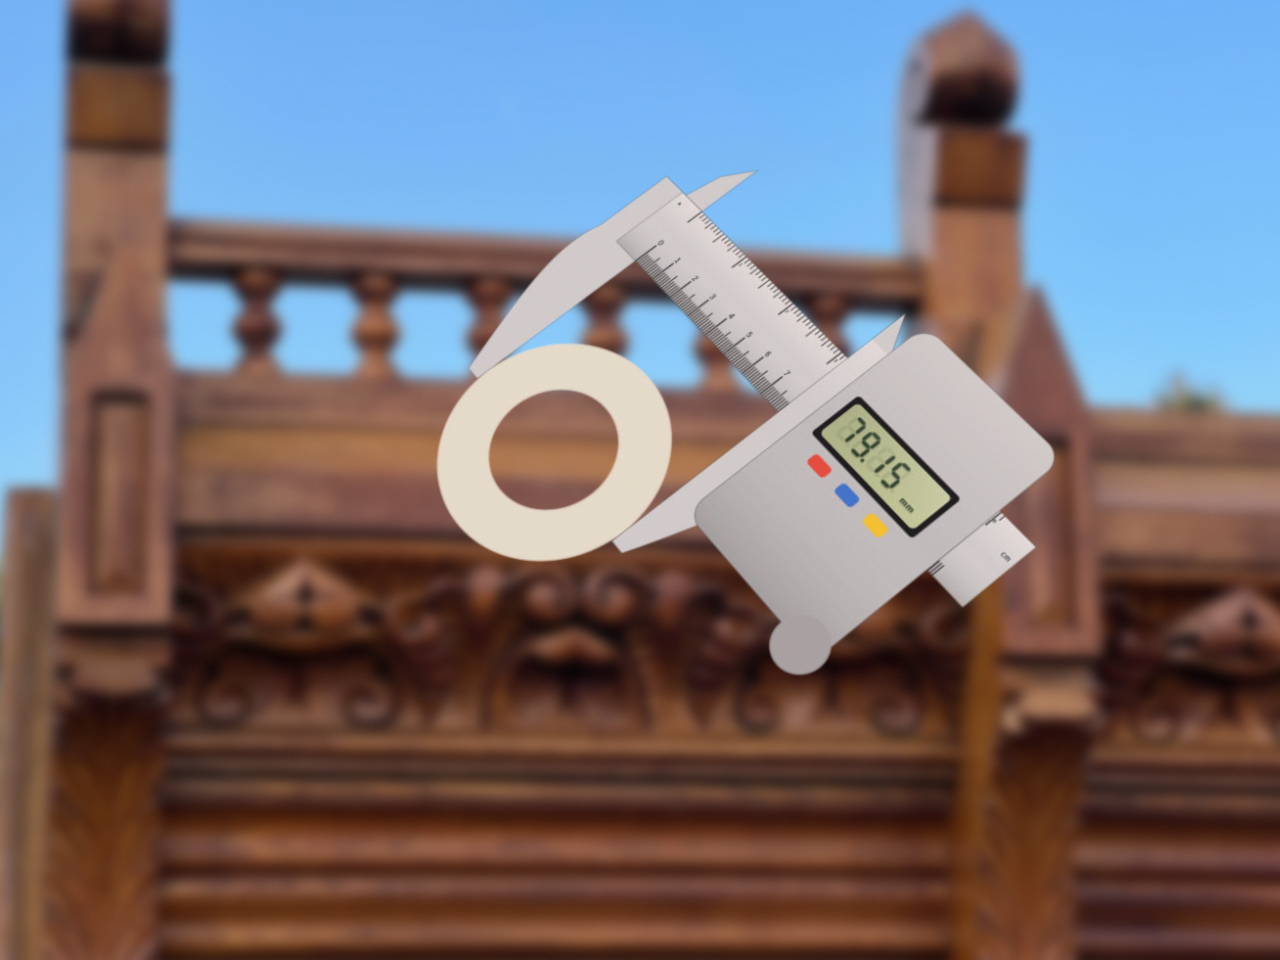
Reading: 79.15 mm
